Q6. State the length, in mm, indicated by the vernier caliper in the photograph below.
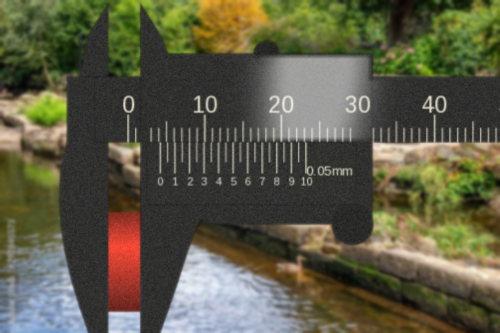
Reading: 4.2 mm
